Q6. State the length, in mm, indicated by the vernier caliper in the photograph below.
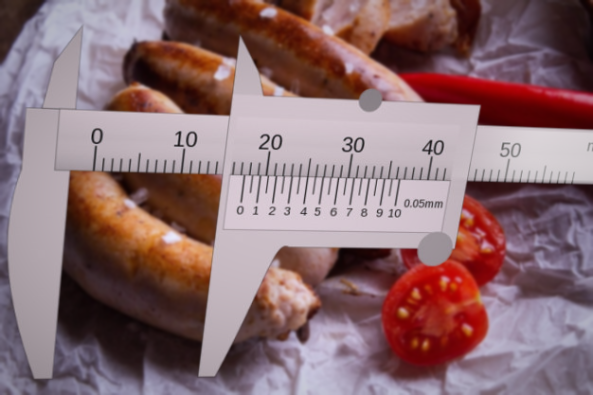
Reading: 17.4 mm
